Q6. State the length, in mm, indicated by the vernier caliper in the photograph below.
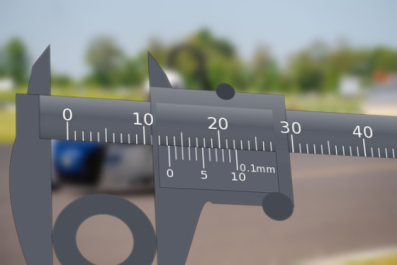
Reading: 13.2 mm
